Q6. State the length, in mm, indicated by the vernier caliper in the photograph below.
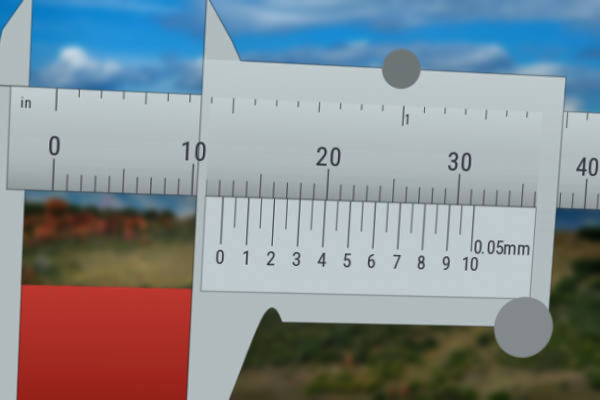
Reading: 12.3 mm
